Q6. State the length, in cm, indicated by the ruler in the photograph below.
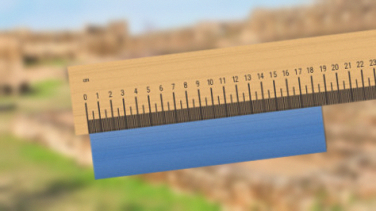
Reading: 18.5 cm
